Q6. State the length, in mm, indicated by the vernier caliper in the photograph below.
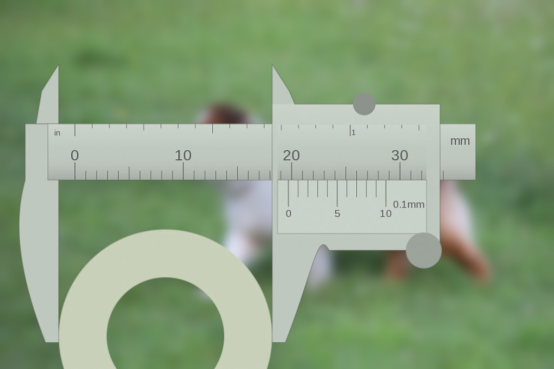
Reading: 19.7 mm
